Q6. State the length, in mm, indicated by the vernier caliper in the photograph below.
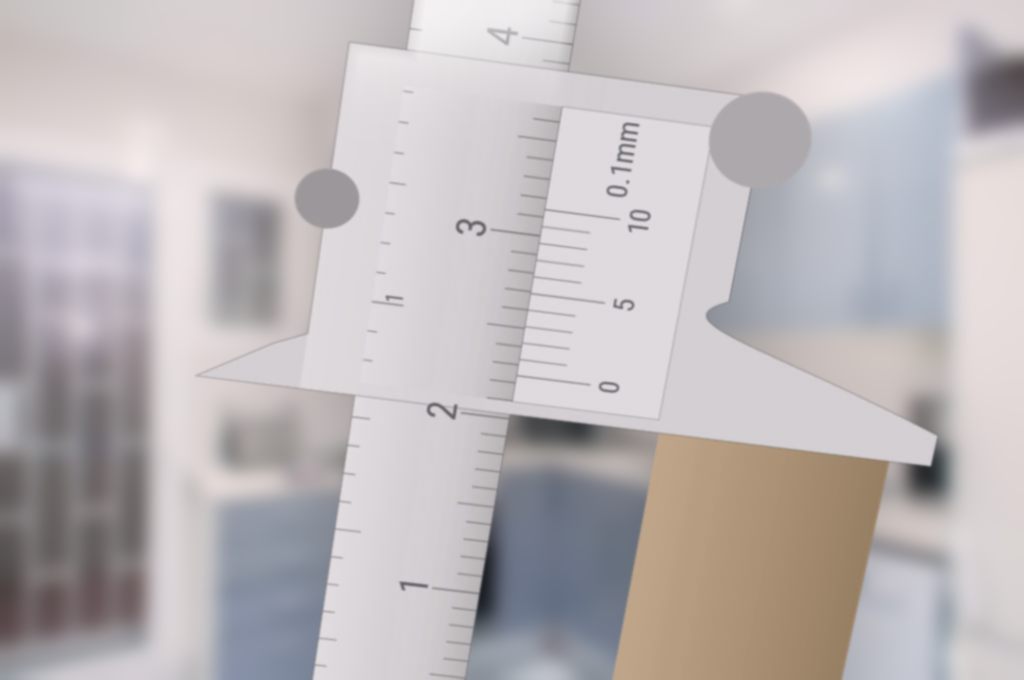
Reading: 22.4 mm
